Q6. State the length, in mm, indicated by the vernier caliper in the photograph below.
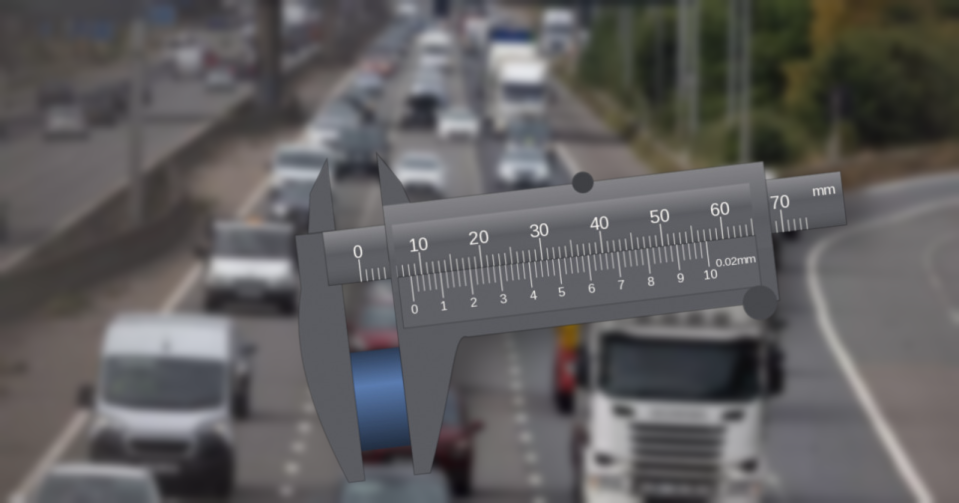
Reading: 8.2 mm
